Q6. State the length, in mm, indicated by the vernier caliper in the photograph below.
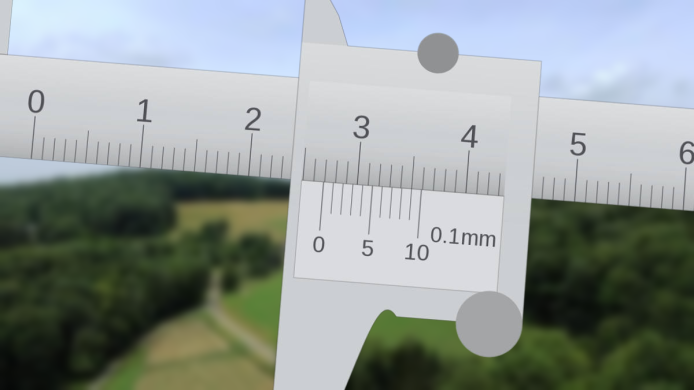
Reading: 26.9 mm
